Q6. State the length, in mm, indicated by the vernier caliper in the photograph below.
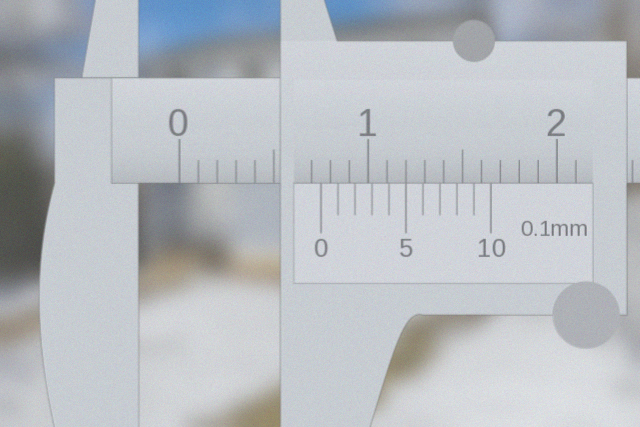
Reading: 7.5 mm
